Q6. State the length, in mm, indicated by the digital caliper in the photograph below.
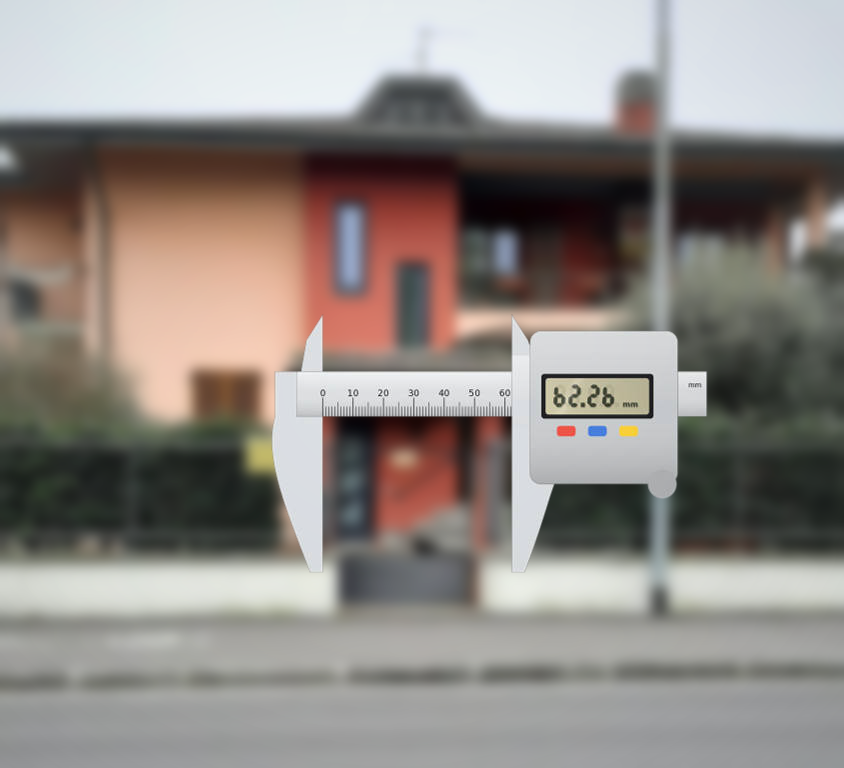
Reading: 62.26 mm
